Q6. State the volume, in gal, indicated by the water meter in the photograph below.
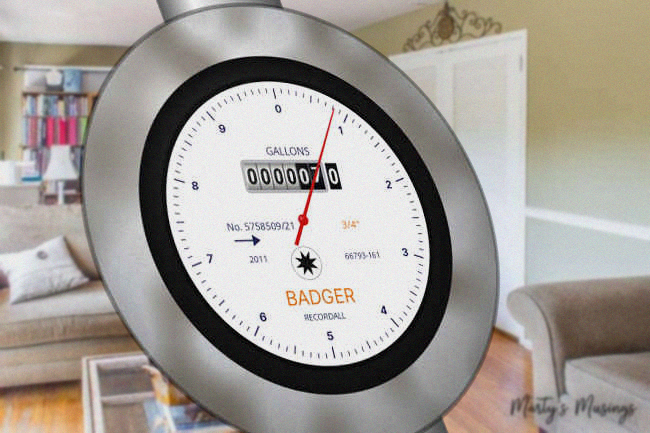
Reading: 70.8 gal
